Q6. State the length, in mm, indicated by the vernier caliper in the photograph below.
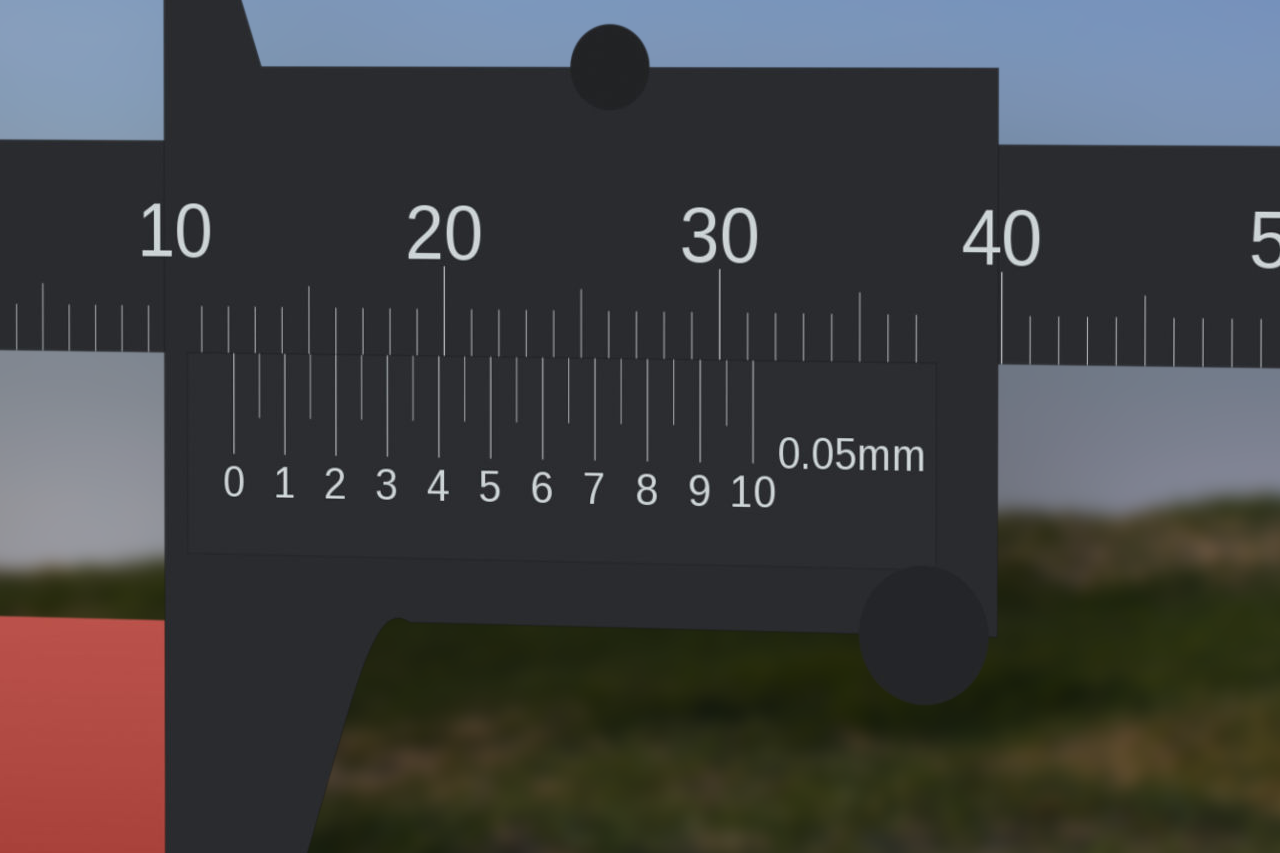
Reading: 12.20 mm
